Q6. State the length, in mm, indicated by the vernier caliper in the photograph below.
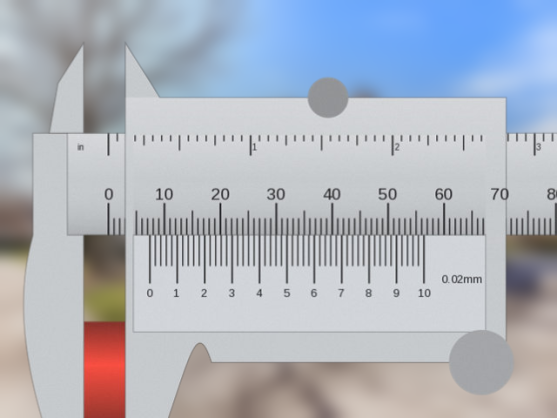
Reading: 7.4 mm
